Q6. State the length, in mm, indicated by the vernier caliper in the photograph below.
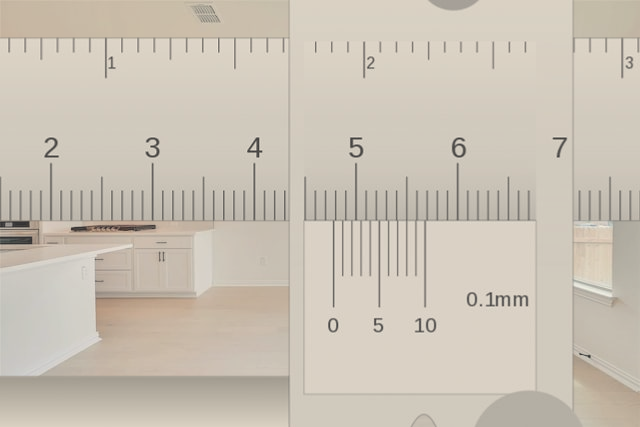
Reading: 47.8 mm
